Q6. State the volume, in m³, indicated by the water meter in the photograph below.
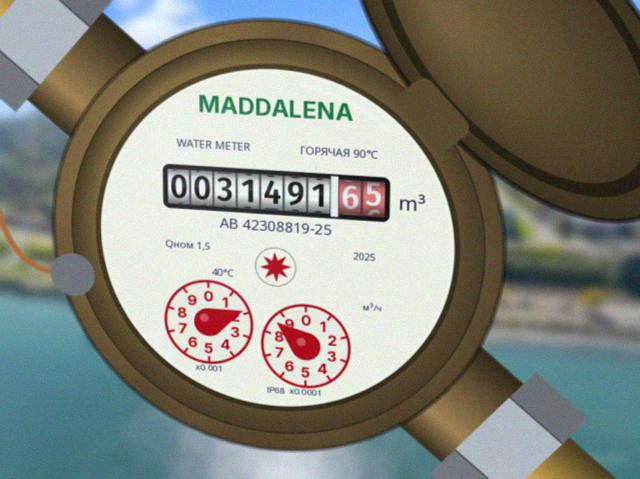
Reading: 31491.6518 m³
